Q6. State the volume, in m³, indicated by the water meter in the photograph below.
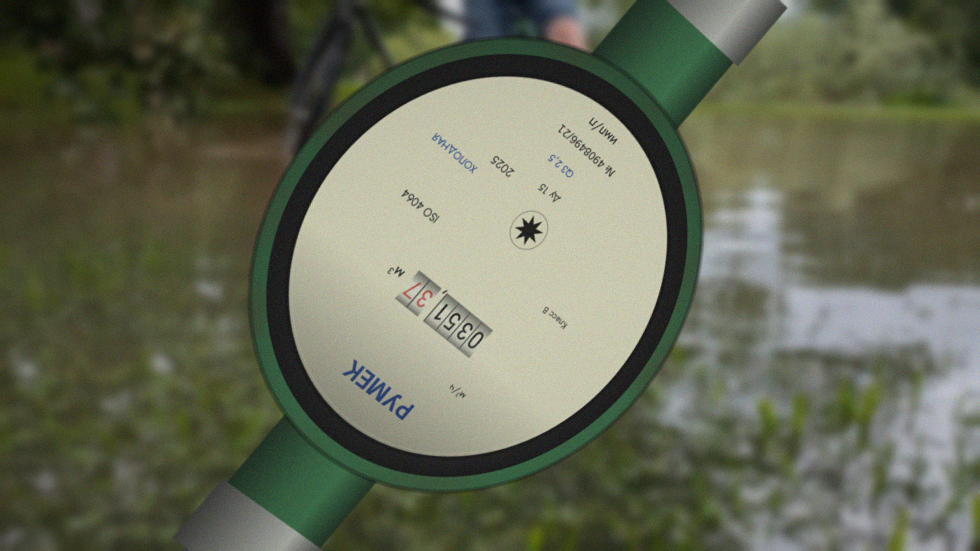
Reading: 351.37 m³
